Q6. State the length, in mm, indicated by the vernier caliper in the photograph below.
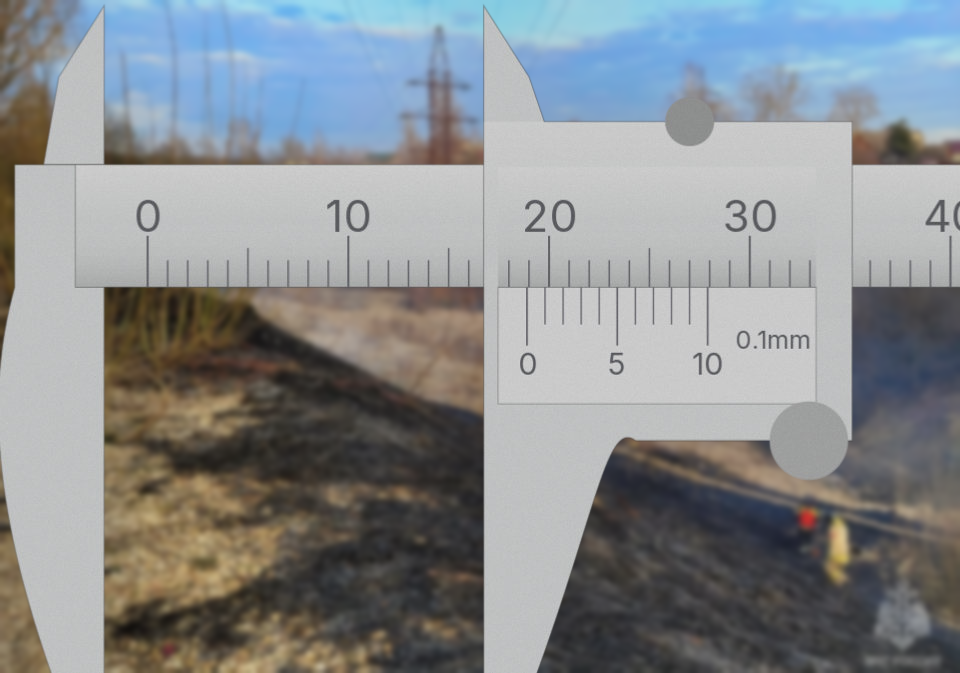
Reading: 18.9 mm
